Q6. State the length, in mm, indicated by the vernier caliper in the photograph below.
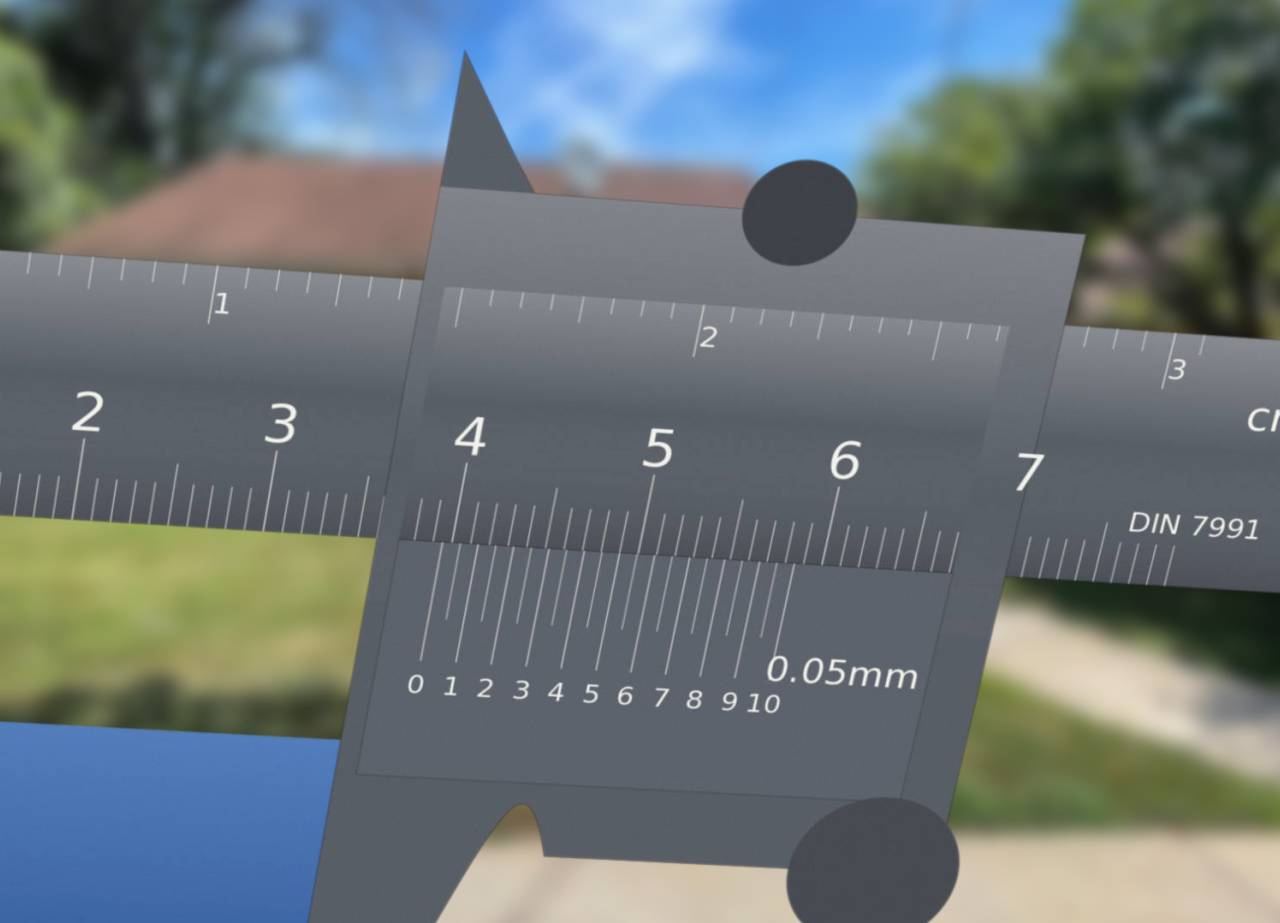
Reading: 39.5 mm
